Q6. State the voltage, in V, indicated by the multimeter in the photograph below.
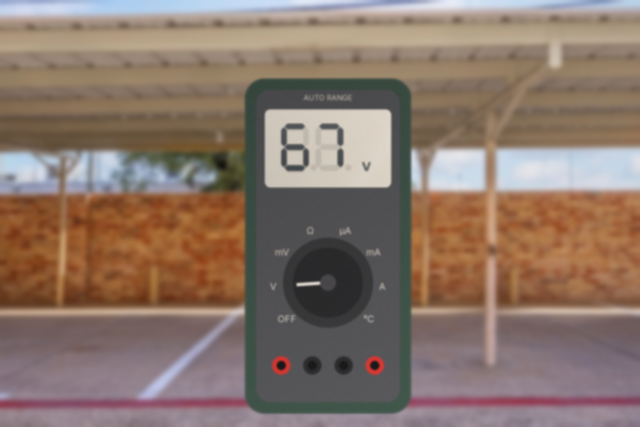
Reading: 67 V
